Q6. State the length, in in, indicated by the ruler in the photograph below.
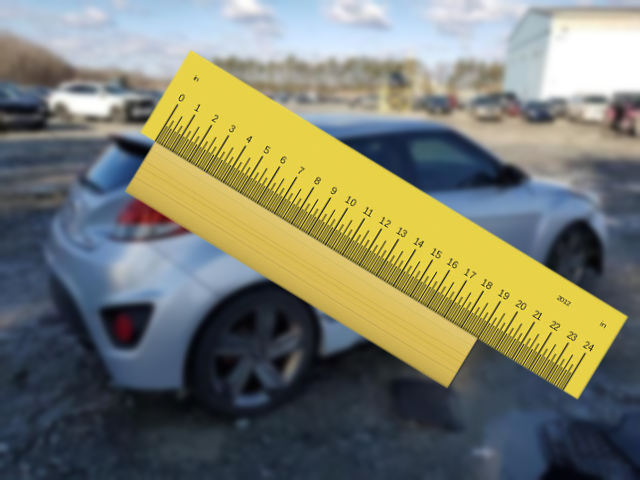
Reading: 19 in
